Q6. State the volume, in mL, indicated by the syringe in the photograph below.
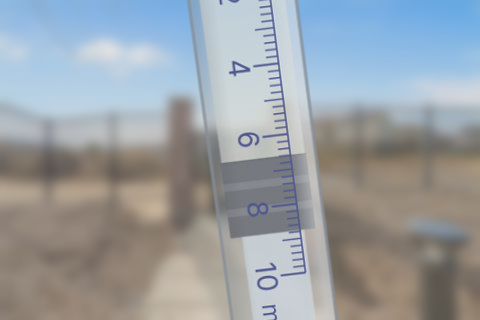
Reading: 6.6 mL
